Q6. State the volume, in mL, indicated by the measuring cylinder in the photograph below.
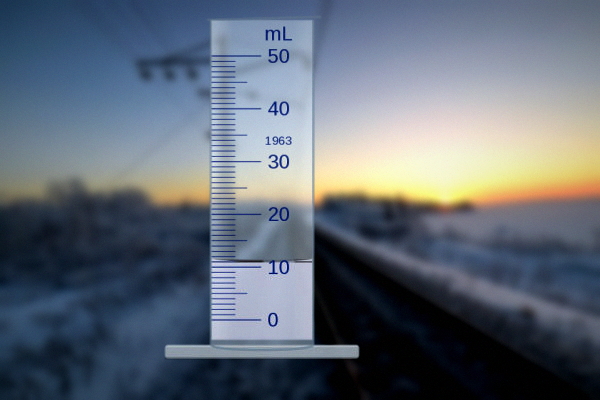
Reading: 11 mL
